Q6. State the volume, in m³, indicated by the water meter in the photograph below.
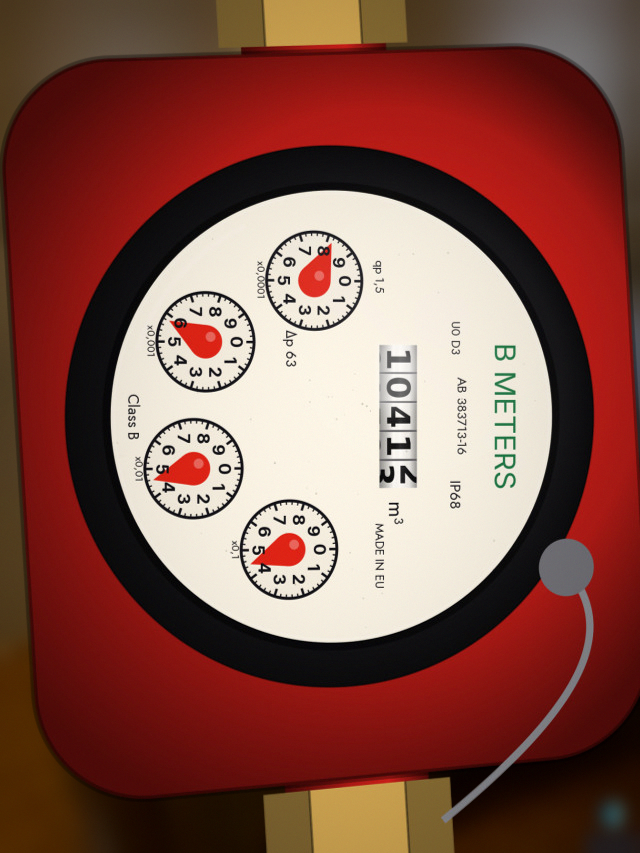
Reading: 10412.4458 m³
